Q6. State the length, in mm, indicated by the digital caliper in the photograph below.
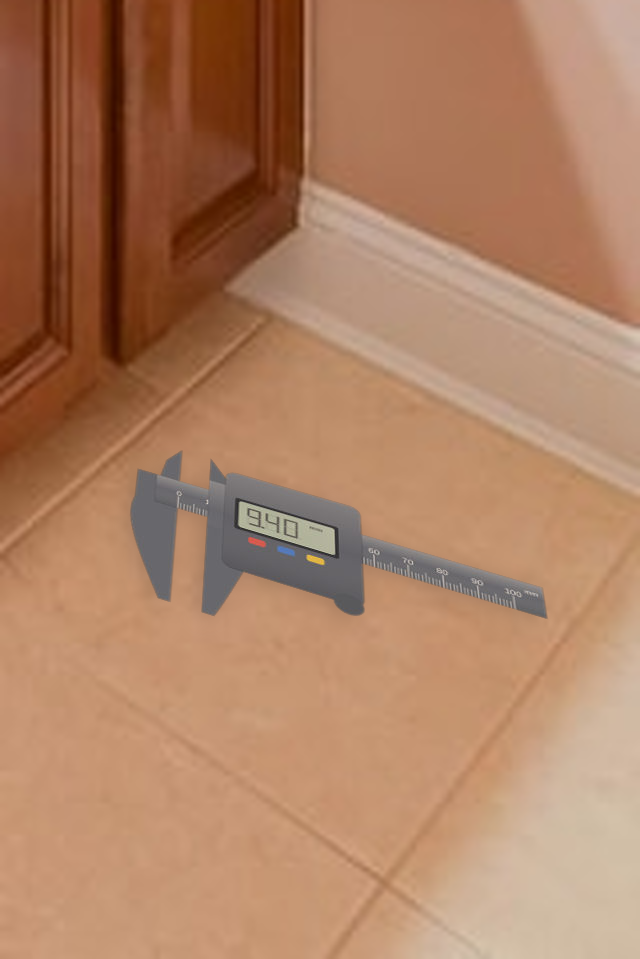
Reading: 9.40 mm
